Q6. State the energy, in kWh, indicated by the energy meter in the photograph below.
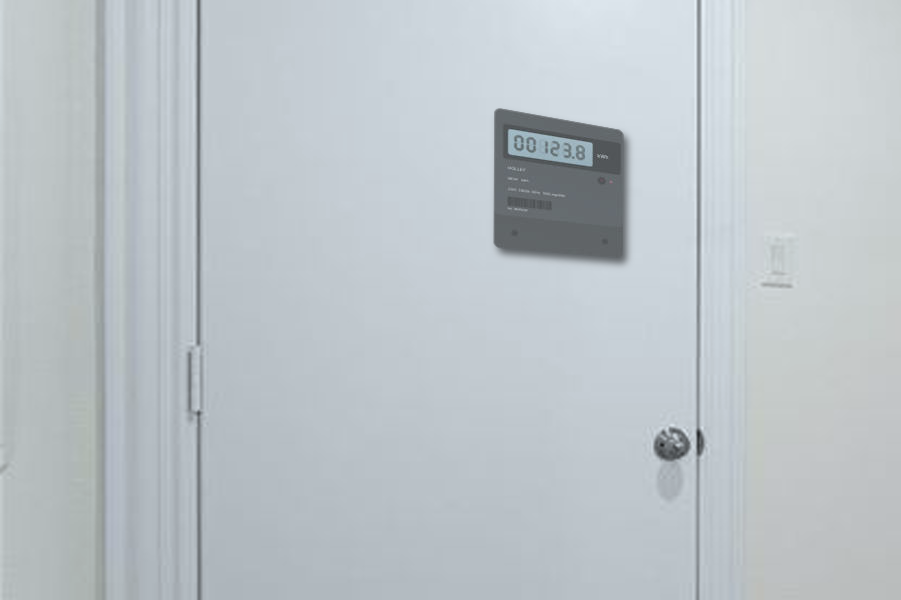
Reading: 123.8 kWh
